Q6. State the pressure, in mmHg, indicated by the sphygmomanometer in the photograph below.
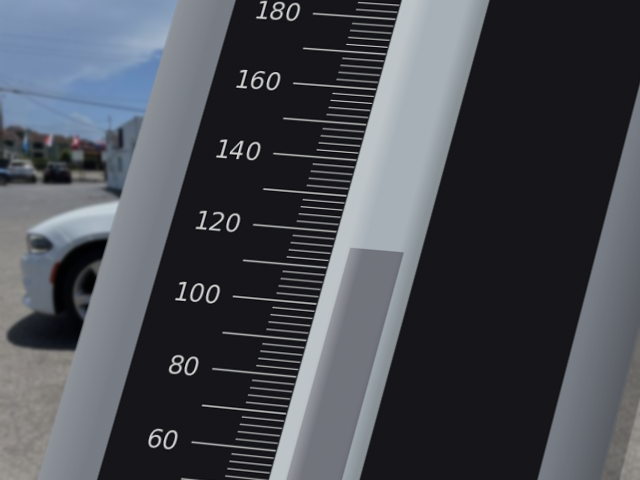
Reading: 116 mmHg
